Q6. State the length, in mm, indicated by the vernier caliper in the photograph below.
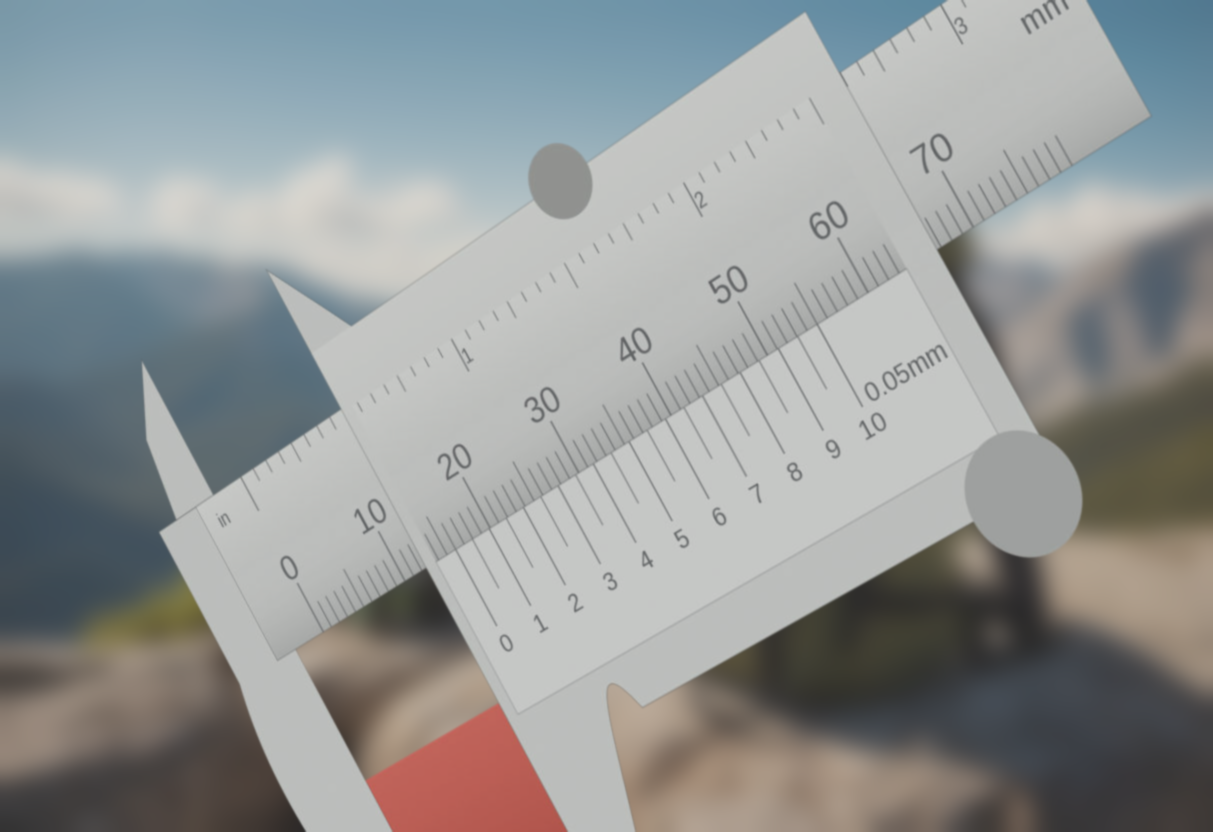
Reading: 16.0 mm
